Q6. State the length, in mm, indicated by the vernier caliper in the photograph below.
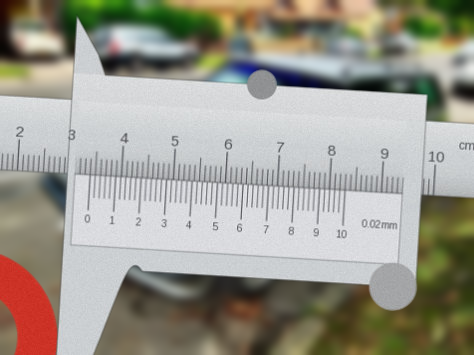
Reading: 34.0 mm
